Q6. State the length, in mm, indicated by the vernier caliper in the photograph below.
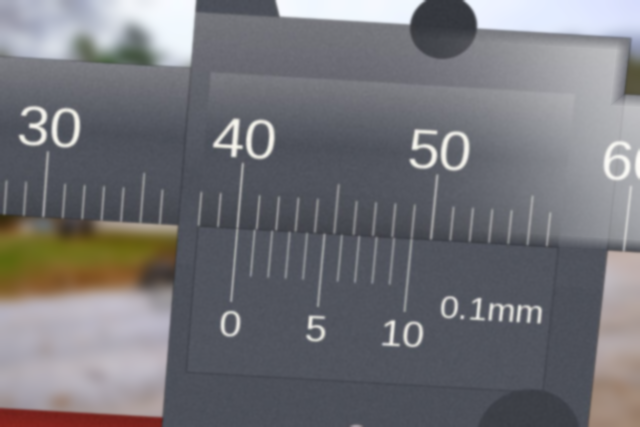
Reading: 40.0 mm
